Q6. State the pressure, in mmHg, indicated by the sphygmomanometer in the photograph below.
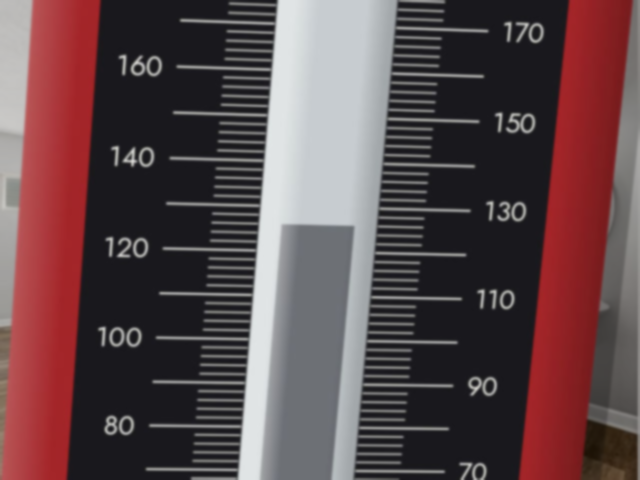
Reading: 126 mmHg
